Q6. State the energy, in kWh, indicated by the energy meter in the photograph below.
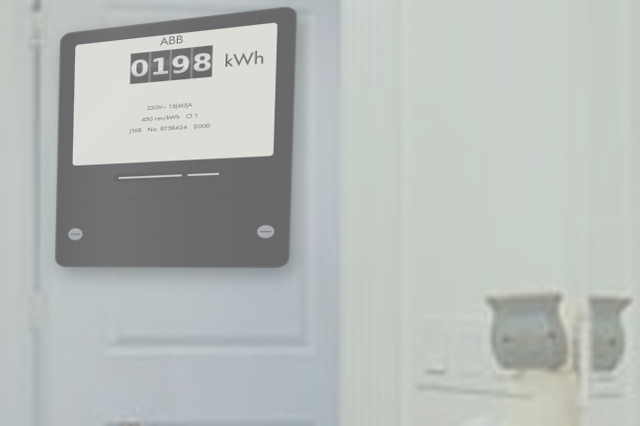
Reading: 198 kWh
